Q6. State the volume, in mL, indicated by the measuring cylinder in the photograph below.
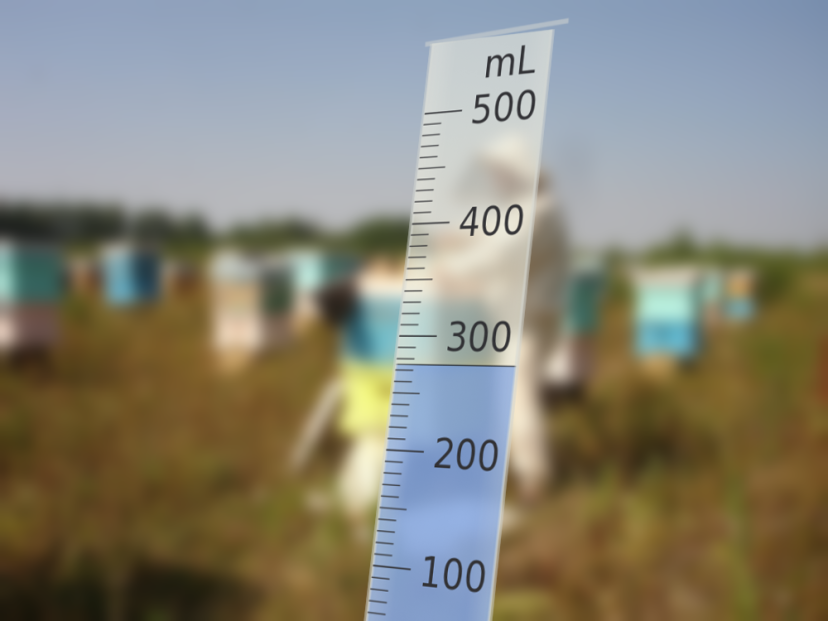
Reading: 275 mL
